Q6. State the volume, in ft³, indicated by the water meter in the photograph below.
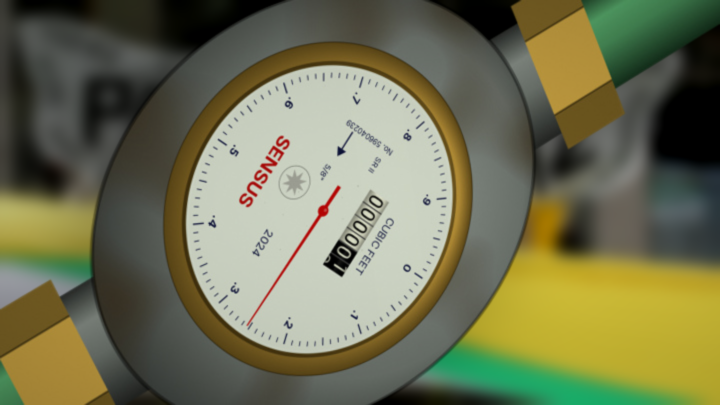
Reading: 1.25 ft³
